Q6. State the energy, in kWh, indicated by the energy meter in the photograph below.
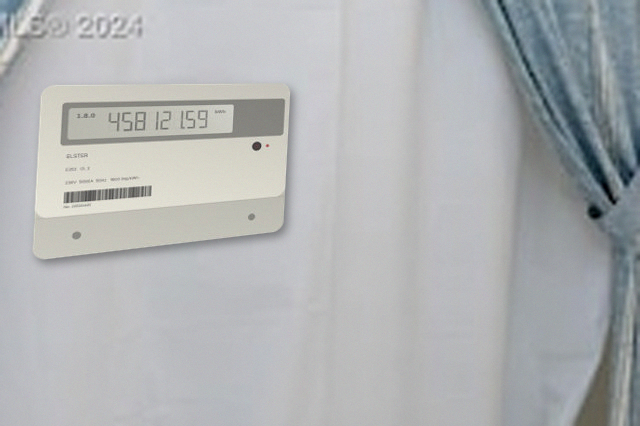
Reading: 458121.59 kWh
